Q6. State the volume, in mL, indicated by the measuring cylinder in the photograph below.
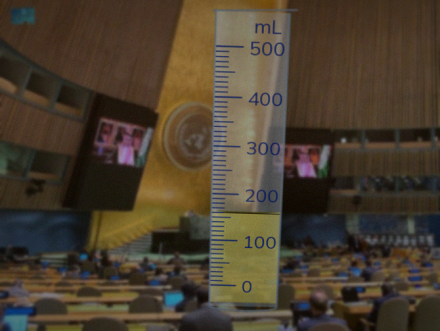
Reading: 160 mL
